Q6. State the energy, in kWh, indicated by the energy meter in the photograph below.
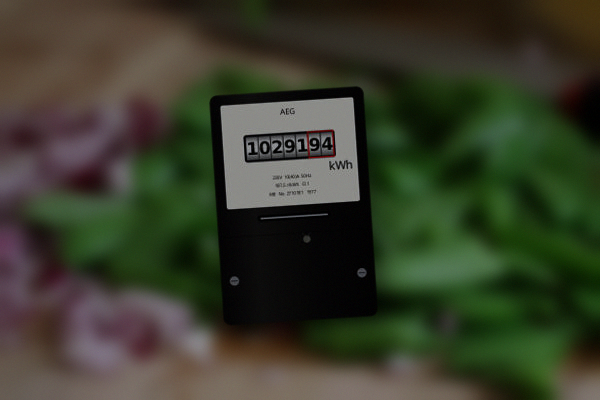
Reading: 10291.94 kWh
